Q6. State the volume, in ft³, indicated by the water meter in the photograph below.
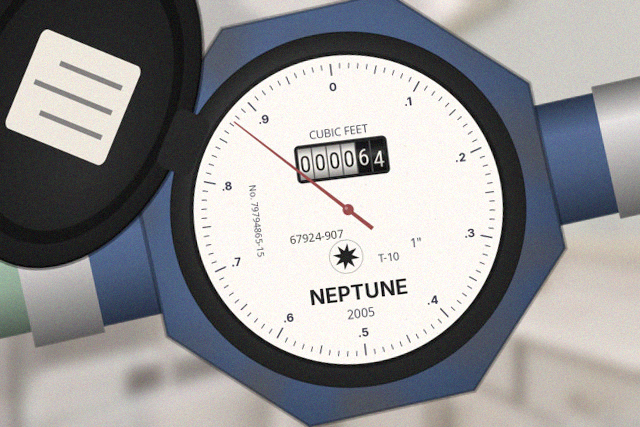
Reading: 63.87 ft³
